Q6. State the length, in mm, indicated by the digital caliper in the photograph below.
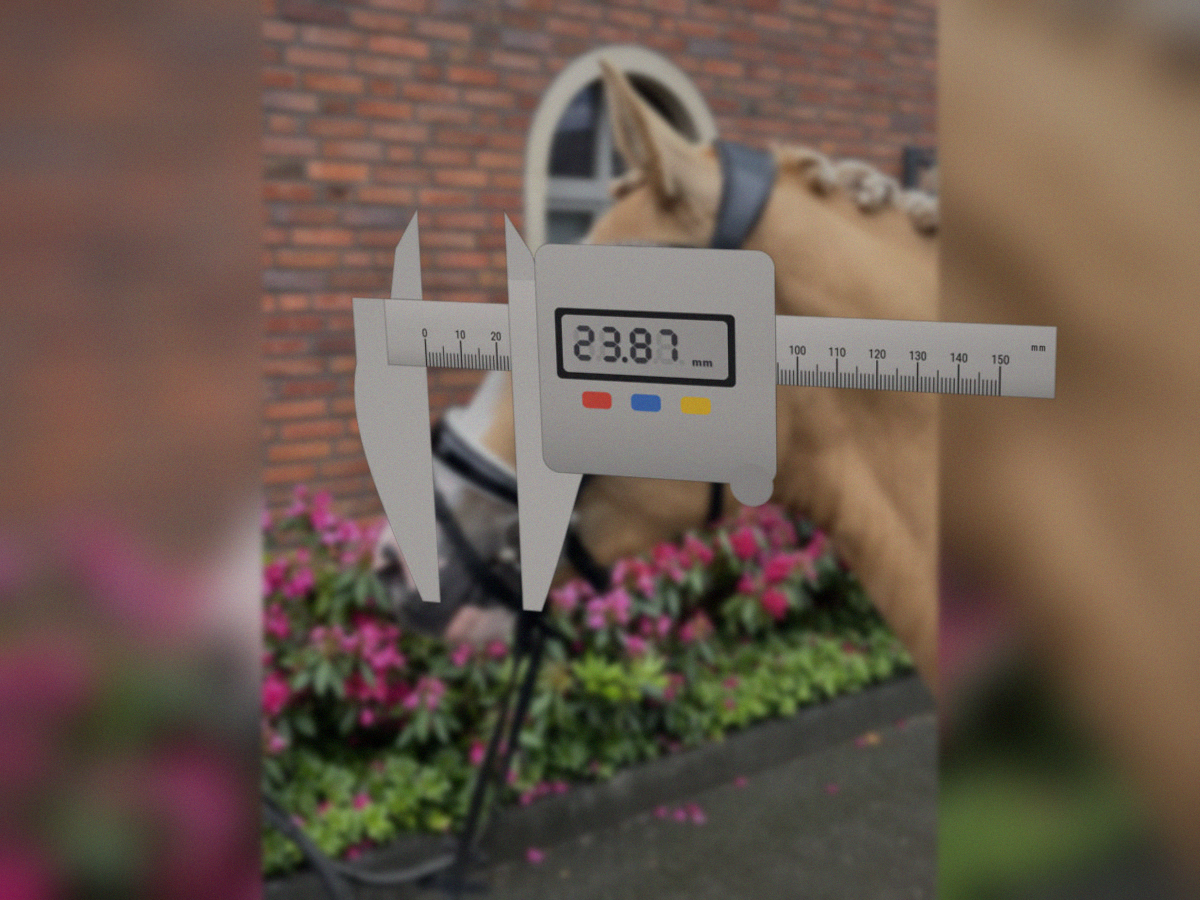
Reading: 23.87 mm
